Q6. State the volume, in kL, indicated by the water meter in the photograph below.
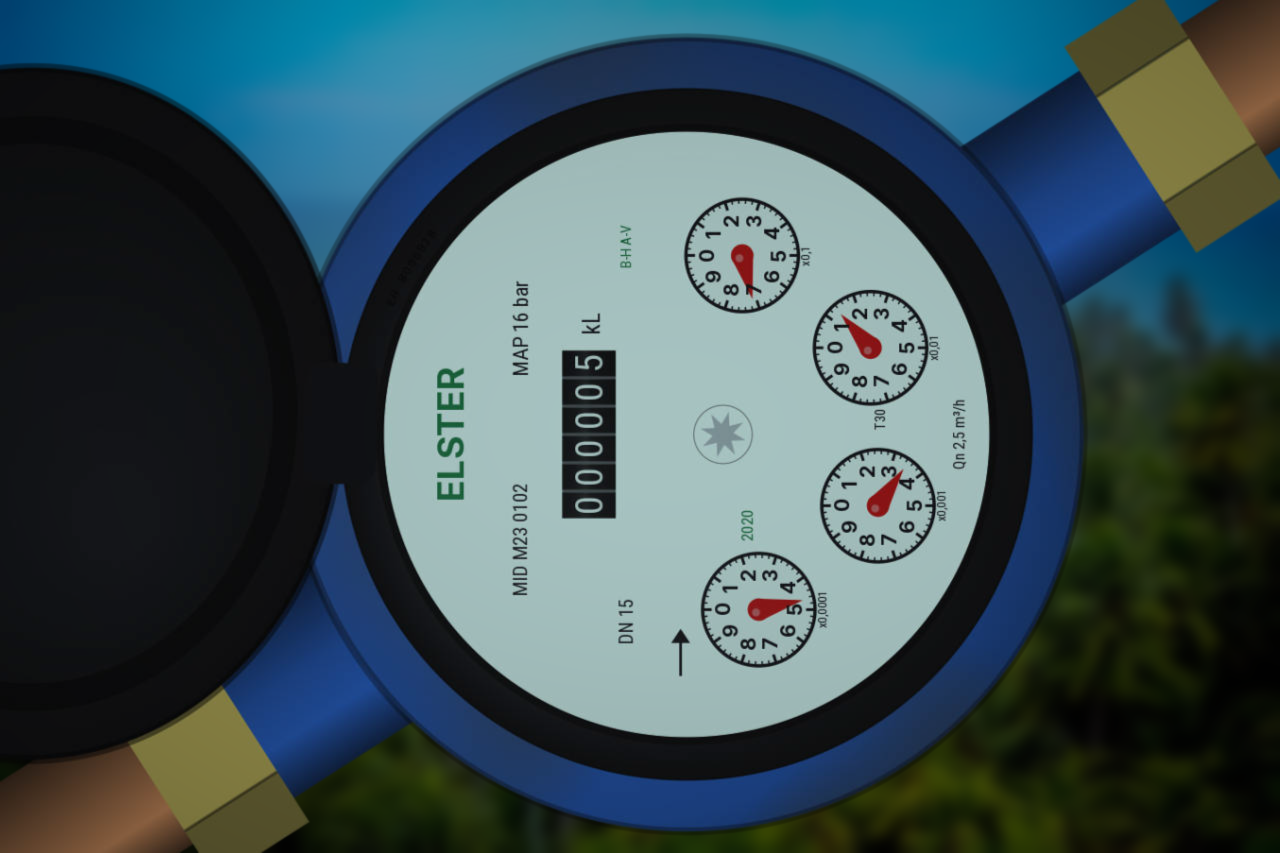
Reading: 5.7134 kL
